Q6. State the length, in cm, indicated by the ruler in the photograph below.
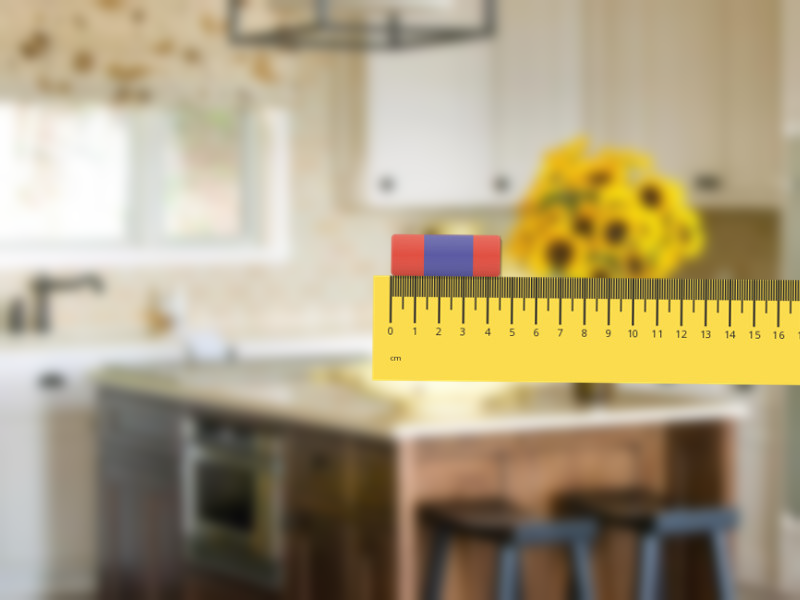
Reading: 4.5 cm
